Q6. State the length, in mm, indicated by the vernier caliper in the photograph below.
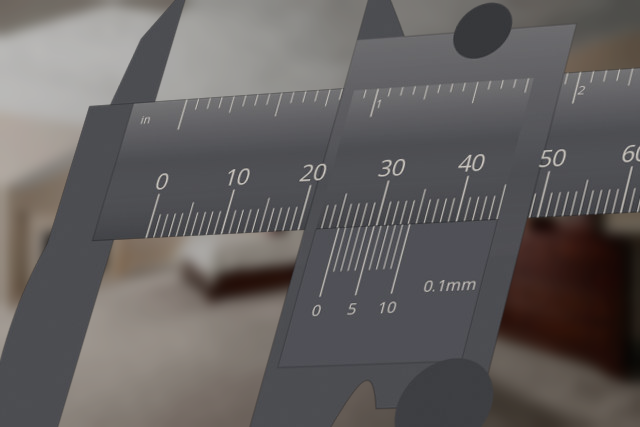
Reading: 25.2 mm
